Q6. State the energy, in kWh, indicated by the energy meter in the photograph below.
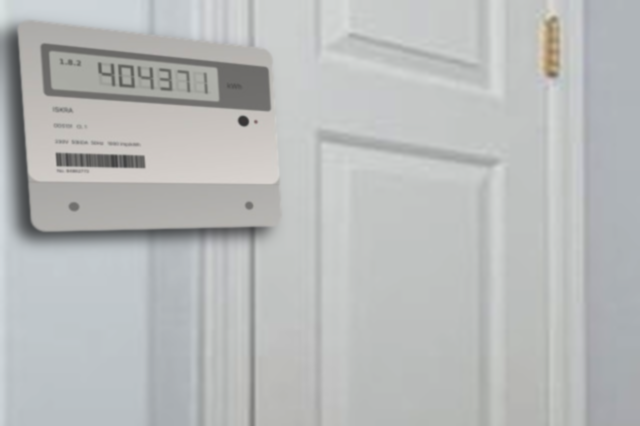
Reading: 404371 kWh
